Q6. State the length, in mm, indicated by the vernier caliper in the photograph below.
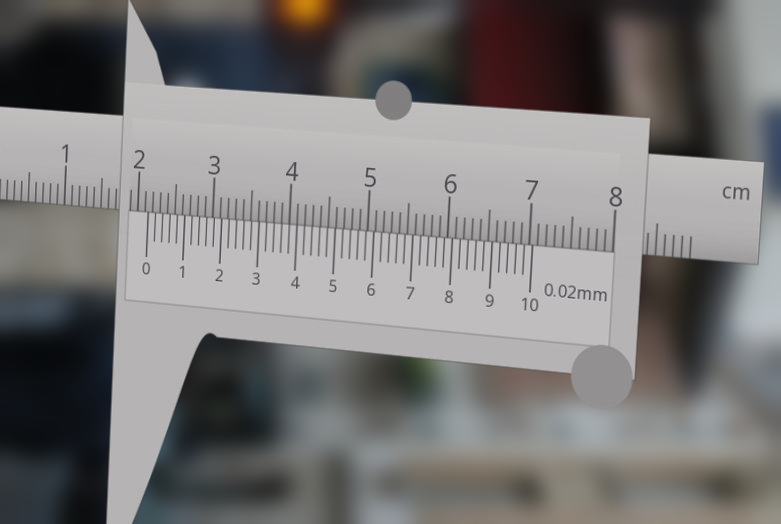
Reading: 21.4 mm
